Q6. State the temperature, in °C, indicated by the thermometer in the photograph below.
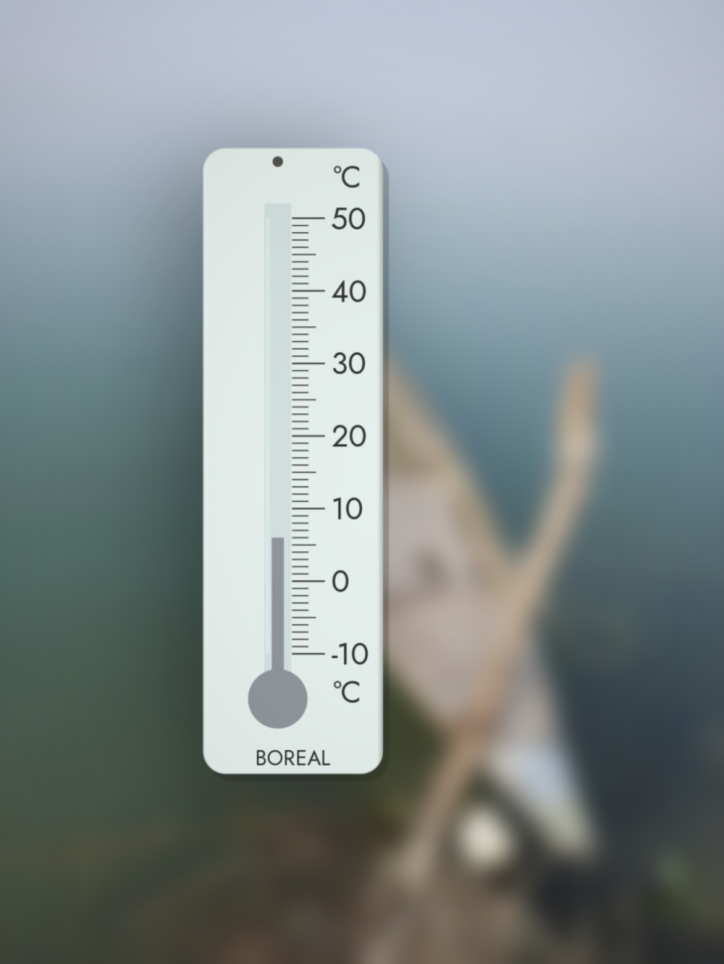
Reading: 6 °C
